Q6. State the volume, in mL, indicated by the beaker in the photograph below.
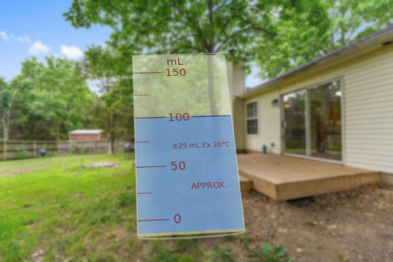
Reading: 100 mL
